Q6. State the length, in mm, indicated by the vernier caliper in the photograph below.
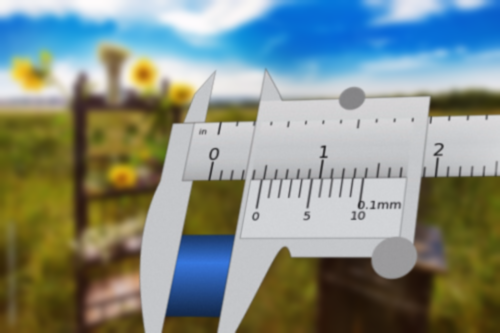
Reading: 4.8 mm
